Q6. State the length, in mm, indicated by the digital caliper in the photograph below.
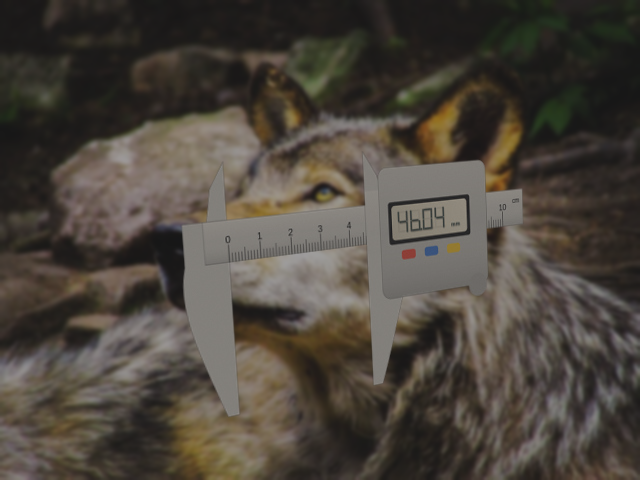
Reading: 46.04 mm
